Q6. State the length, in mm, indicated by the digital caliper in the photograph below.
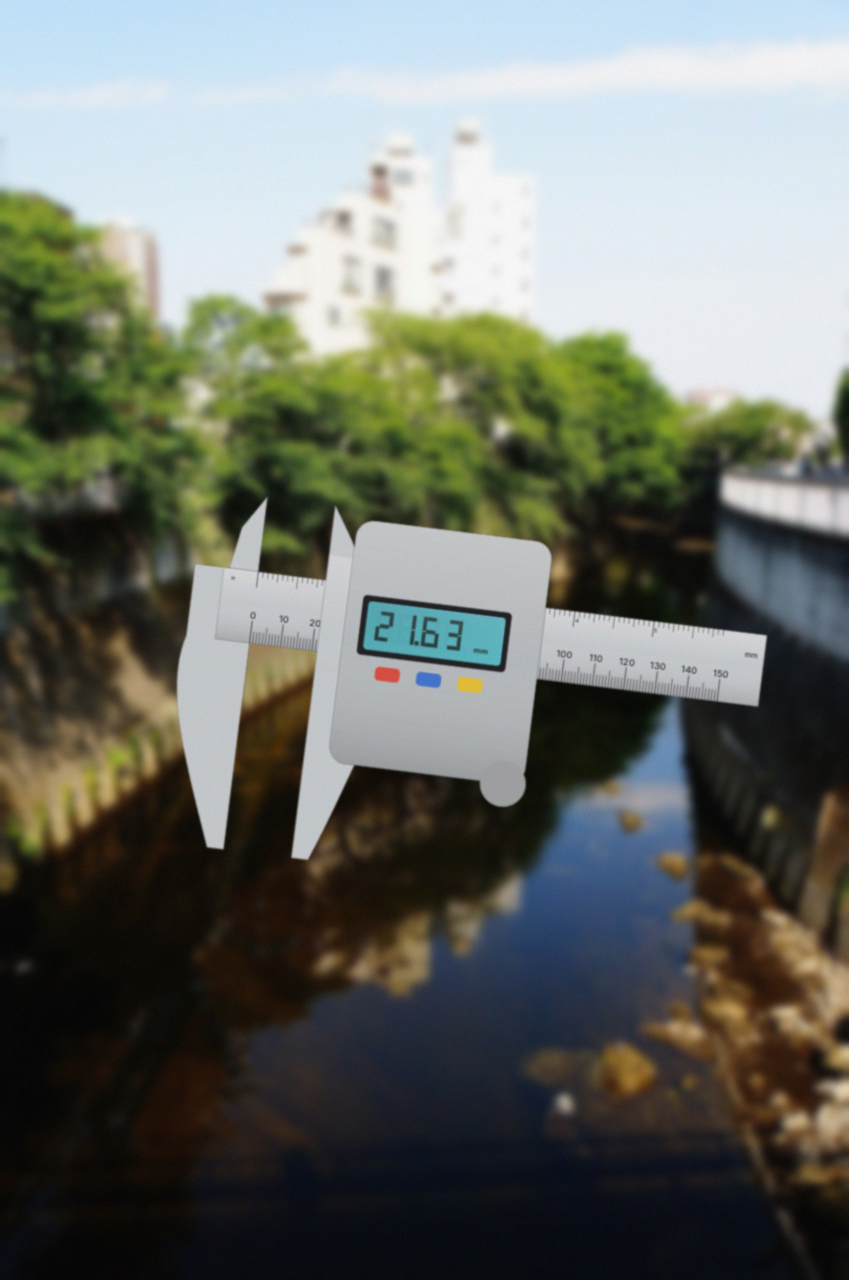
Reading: 21.63 mm
